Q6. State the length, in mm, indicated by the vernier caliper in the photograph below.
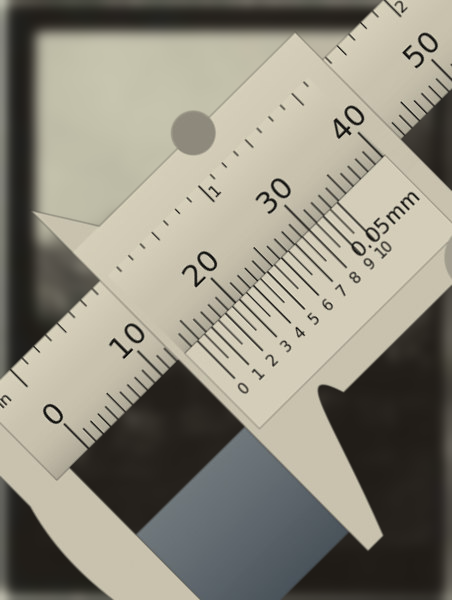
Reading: 14.8 mm
